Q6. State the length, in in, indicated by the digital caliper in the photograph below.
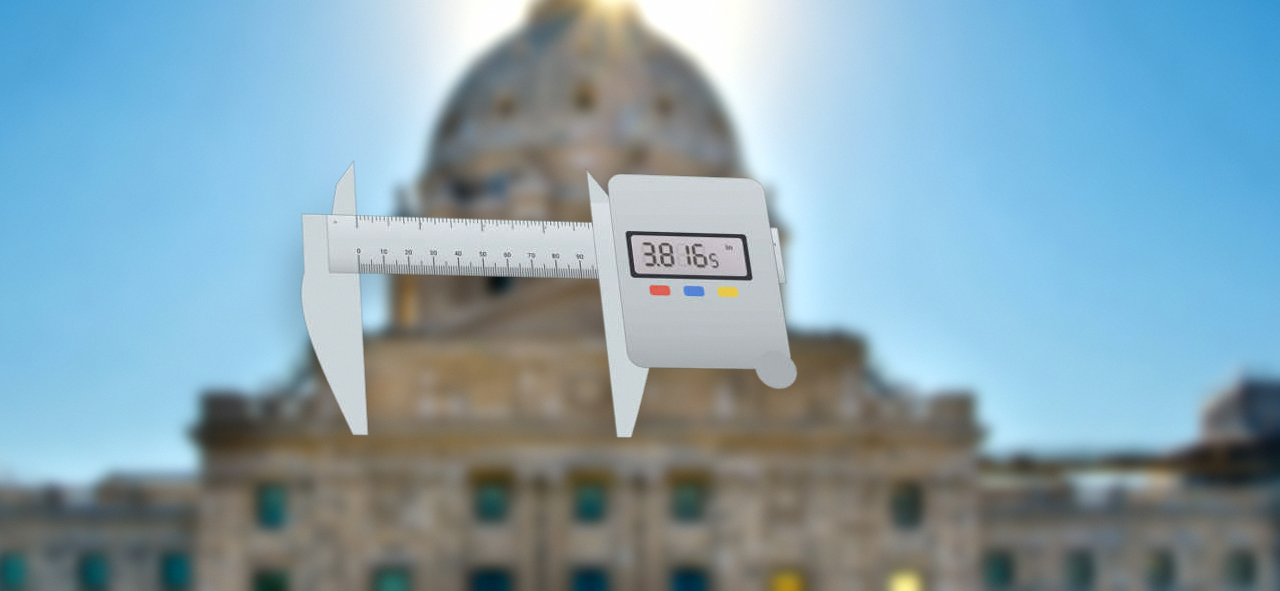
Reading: 3.8165 in
